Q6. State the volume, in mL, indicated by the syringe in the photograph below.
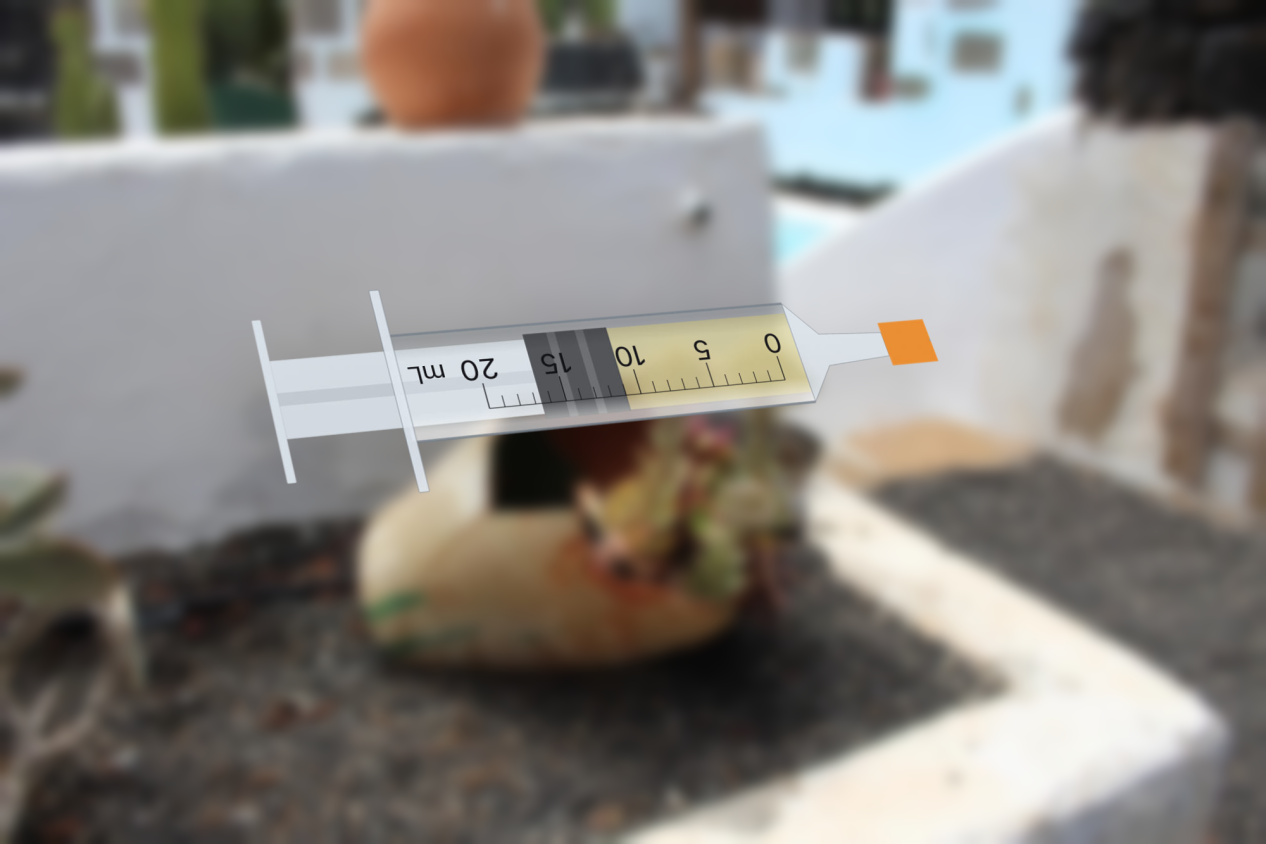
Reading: 11 mL
